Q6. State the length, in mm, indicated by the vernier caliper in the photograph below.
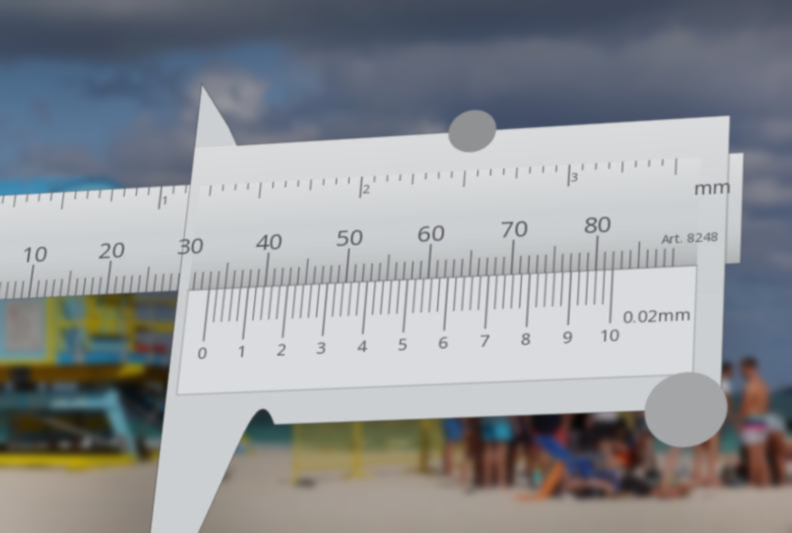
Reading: 33.0 mm
